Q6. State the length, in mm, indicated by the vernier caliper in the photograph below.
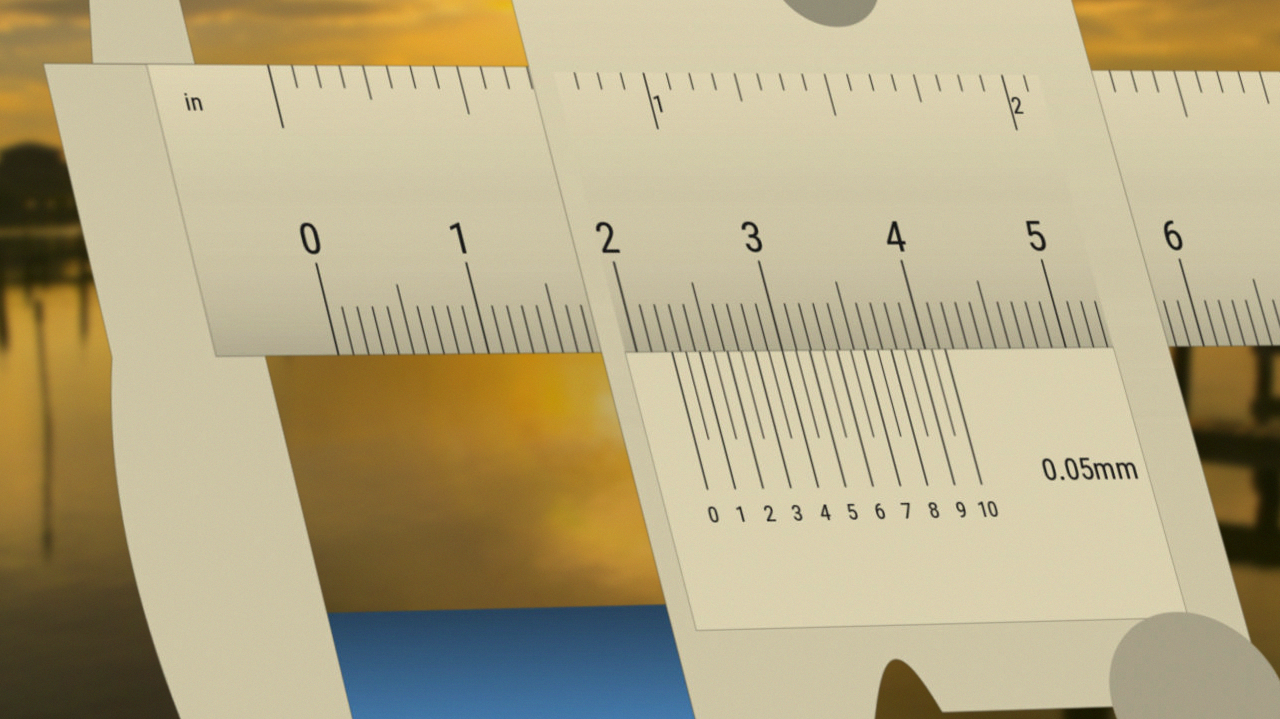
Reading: 22.4 mm
